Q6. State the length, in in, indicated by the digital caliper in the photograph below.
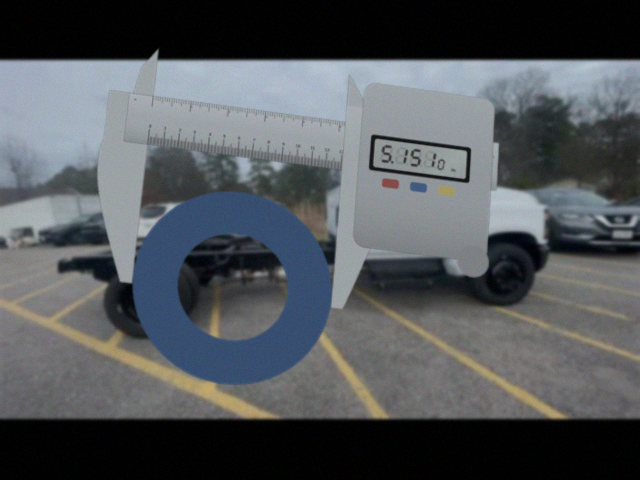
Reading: 5.1510 in
